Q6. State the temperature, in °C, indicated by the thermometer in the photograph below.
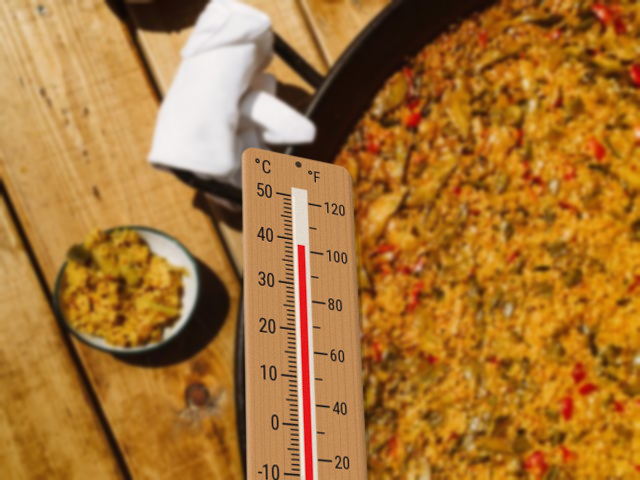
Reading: 39 °C
